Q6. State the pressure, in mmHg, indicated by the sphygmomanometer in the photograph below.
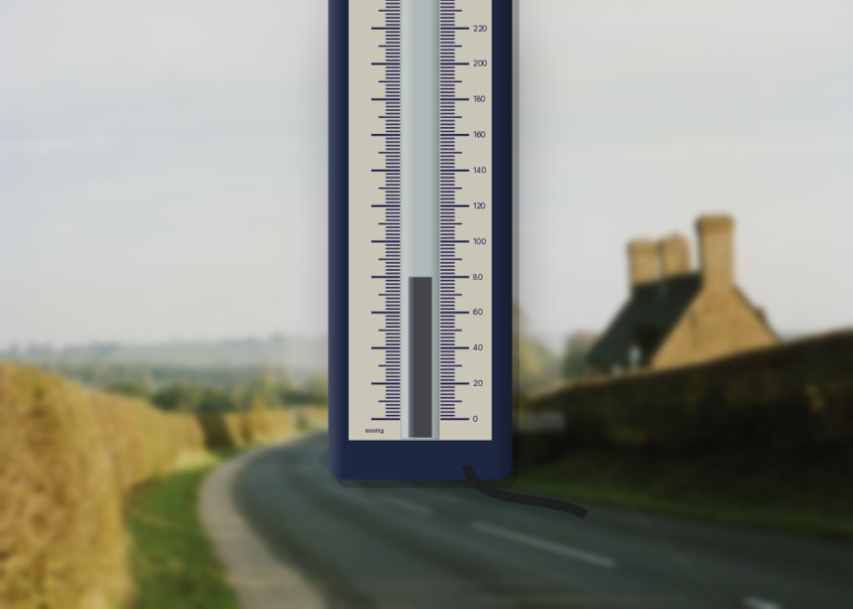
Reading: 80 mmHg
